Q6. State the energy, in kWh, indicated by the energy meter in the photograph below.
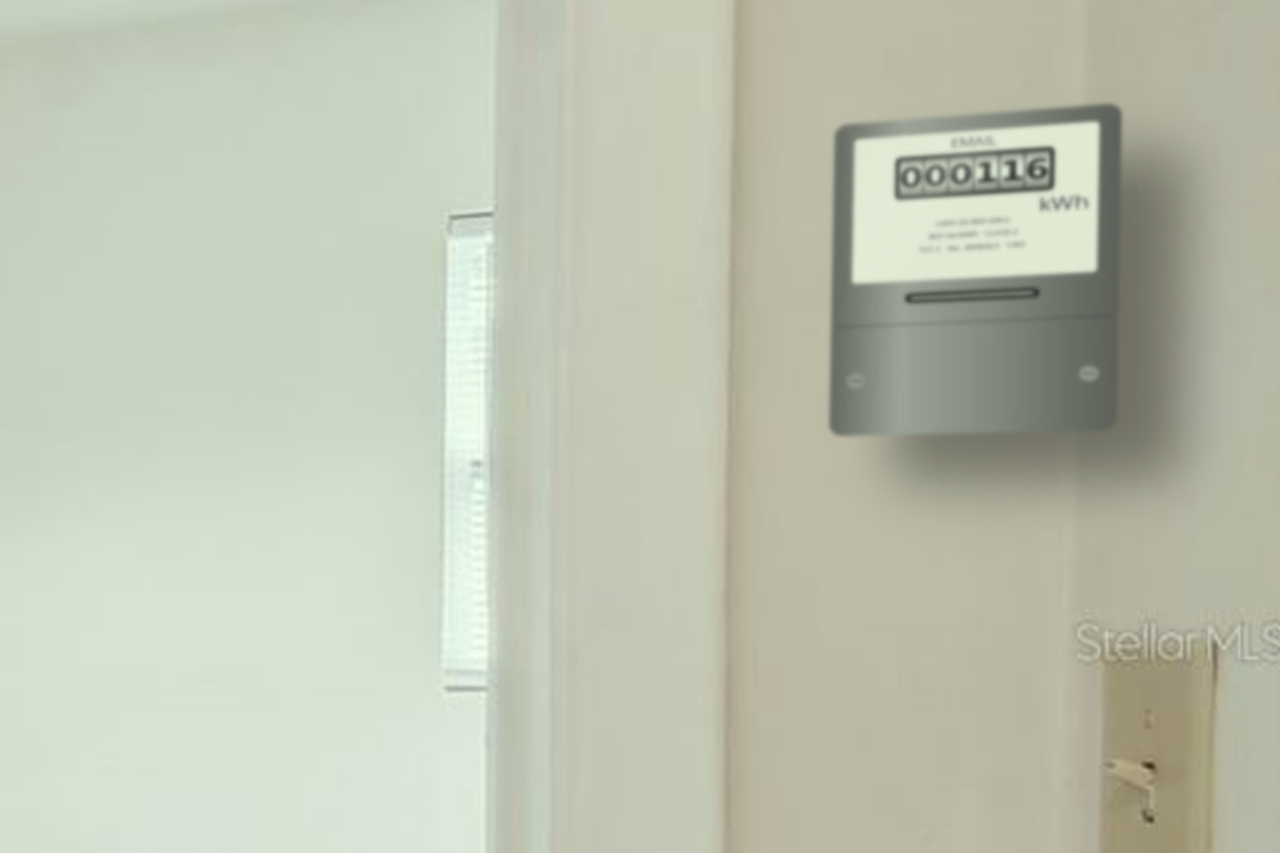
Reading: 116 kWh
